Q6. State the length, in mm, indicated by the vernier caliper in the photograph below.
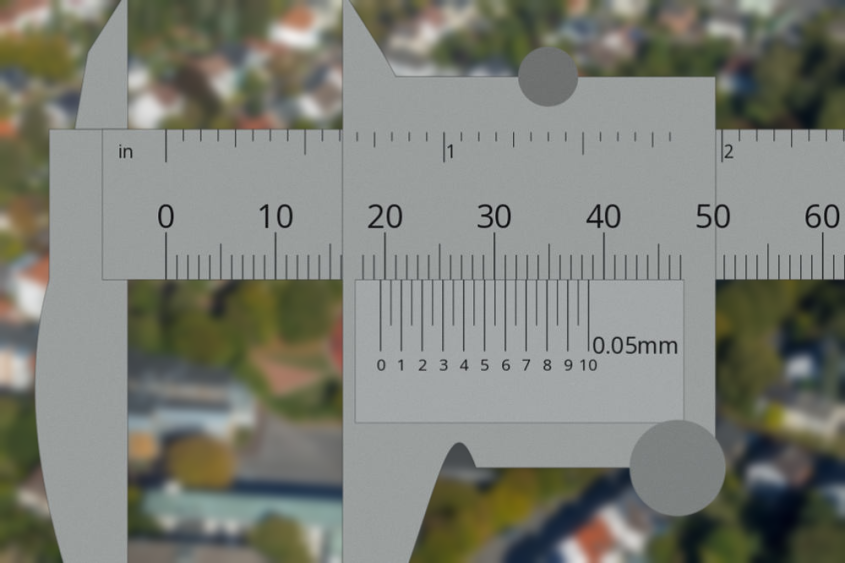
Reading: 19.6 mm
